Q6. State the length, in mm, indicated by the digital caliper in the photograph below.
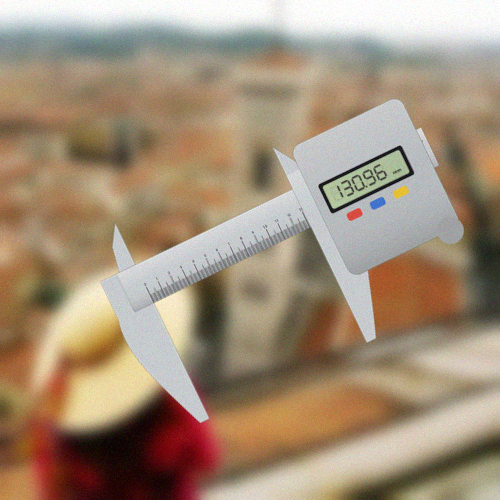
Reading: 130.96 mm
